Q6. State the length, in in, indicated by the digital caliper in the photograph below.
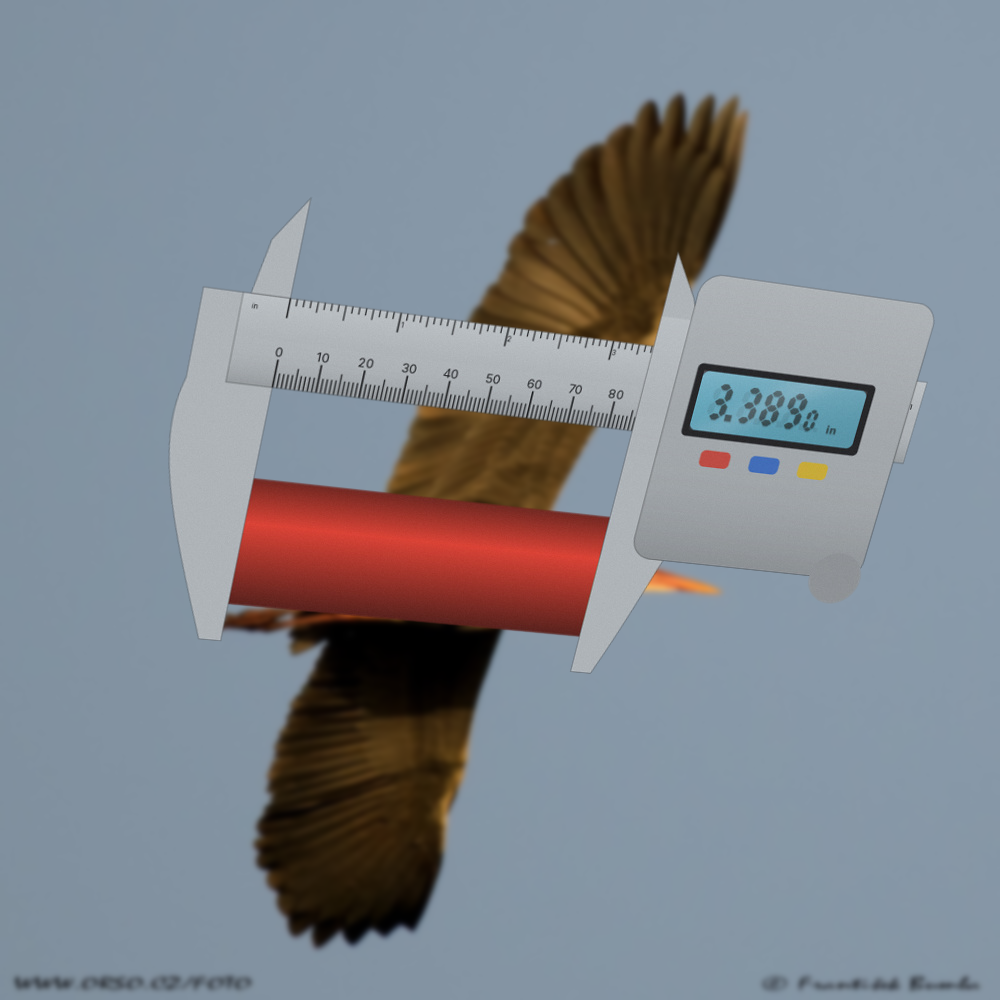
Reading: 3.3890 in
